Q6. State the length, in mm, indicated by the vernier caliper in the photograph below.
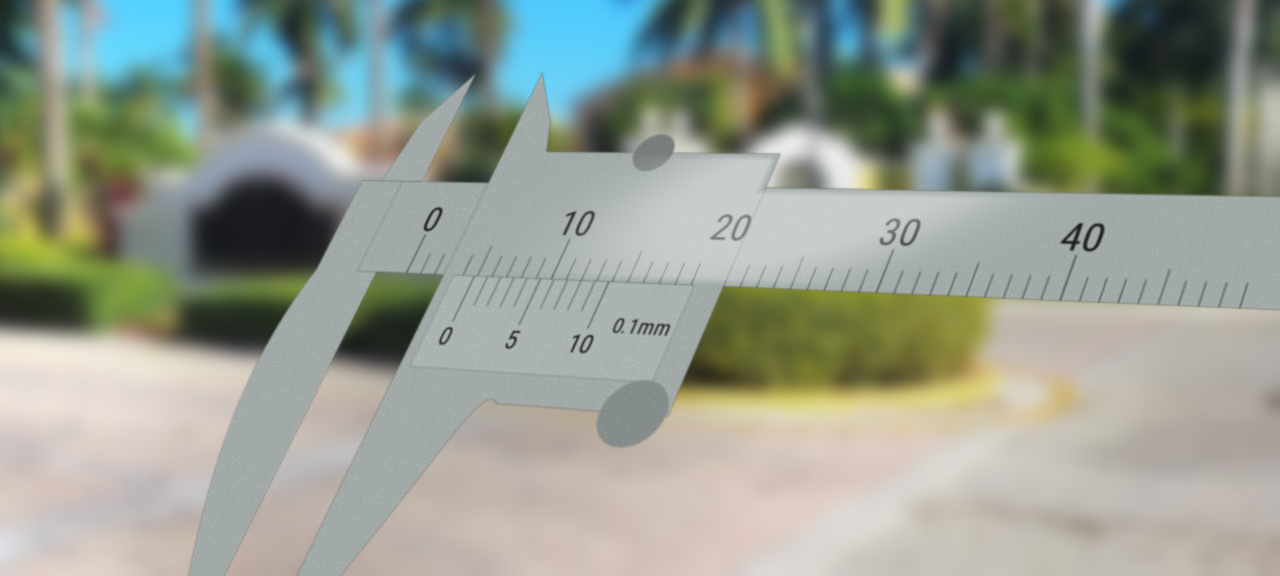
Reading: 4.8 mm
